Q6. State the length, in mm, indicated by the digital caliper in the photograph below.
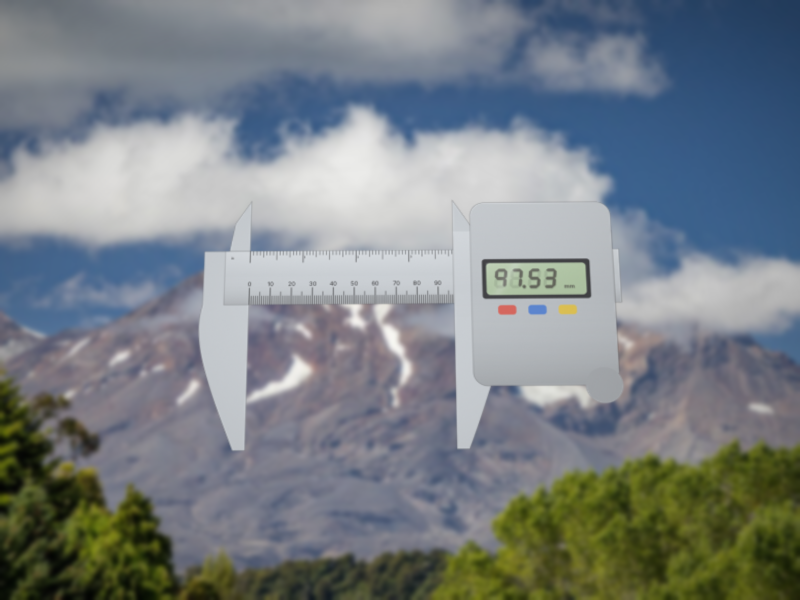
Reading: 97.53 mm
